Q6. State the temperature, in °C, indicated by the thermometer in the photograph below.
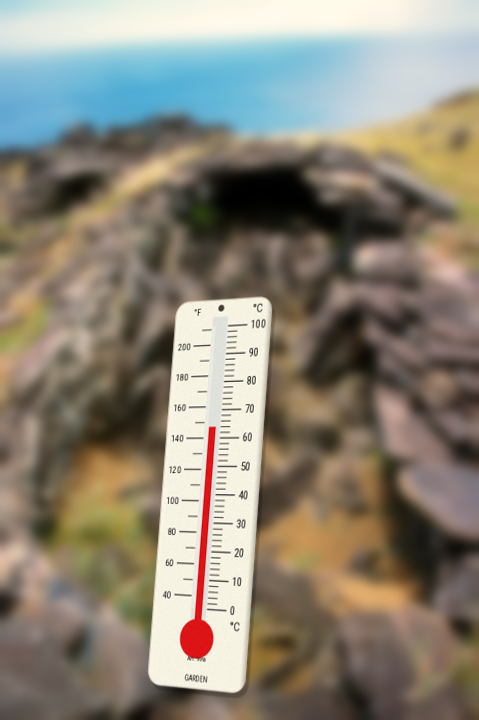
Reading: 64 °C
